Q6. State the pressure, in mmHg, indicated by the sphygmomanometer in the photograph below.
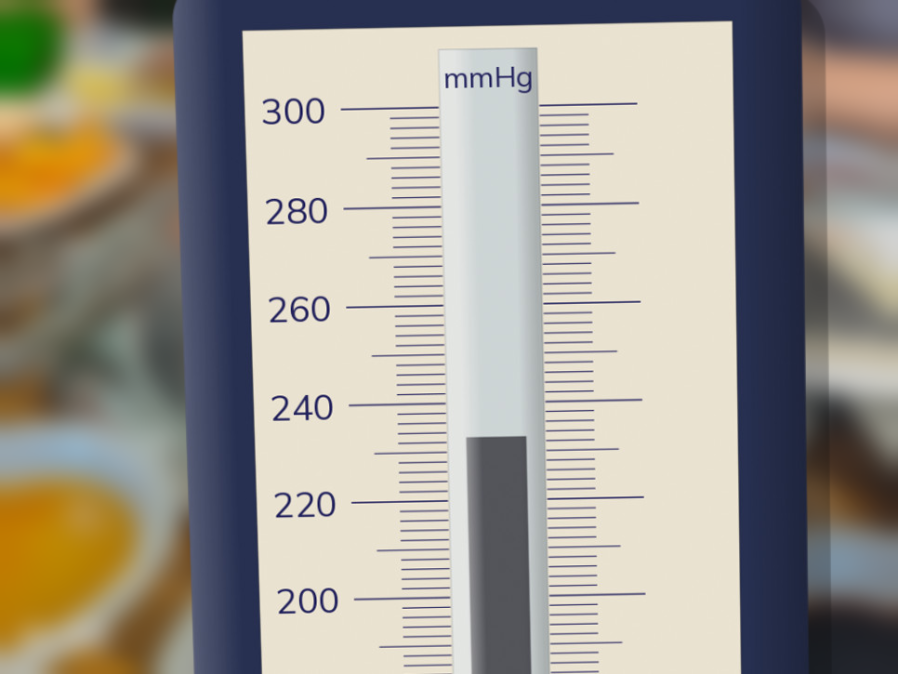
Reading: 233 mmHg
